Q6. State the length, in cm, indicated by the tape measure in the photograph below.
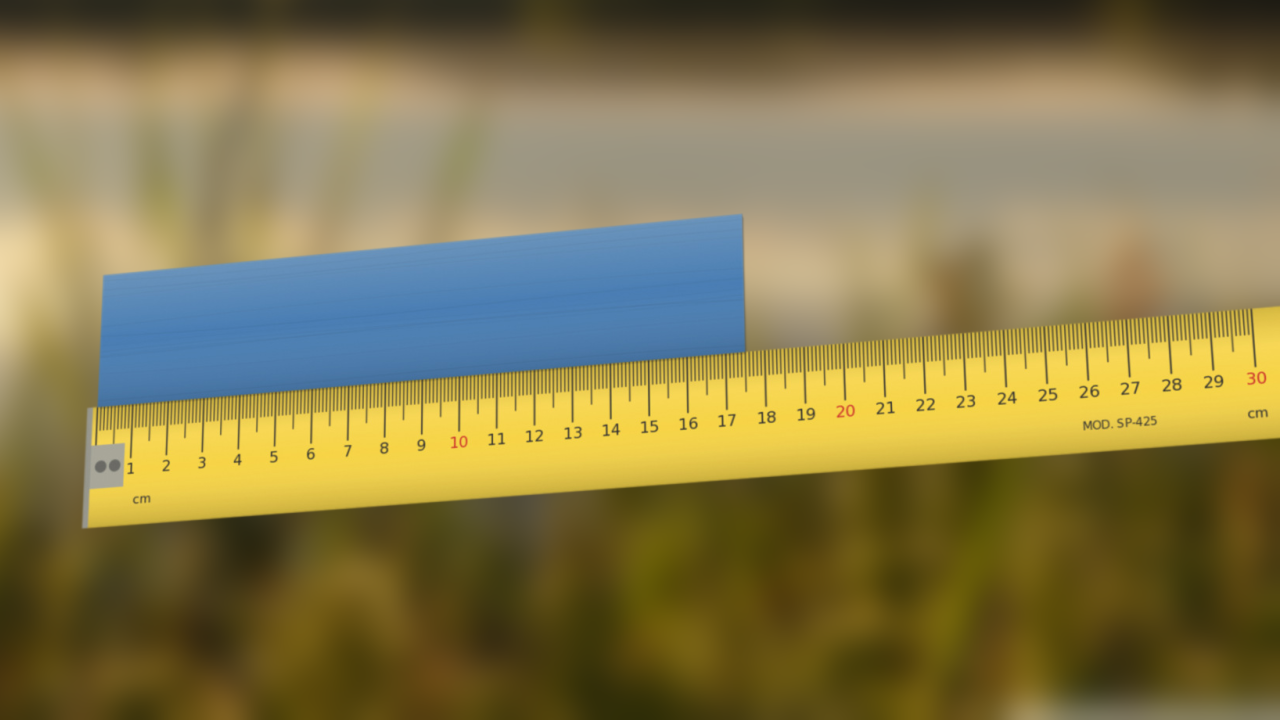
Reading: 17.5 cm
